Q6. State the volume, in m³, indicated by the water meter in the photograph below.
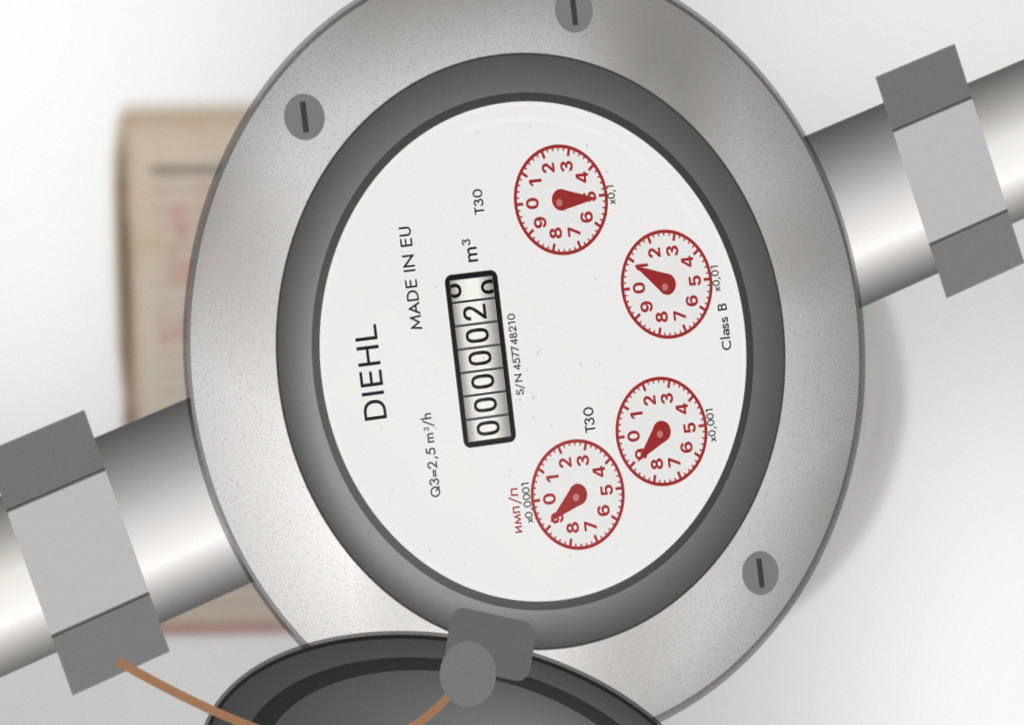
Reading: 28.5089 m³
